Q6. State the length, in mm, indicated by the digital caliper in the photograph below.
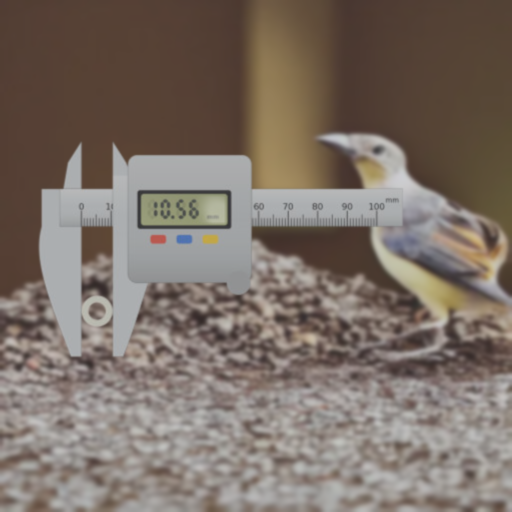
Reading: 10.56 mm
